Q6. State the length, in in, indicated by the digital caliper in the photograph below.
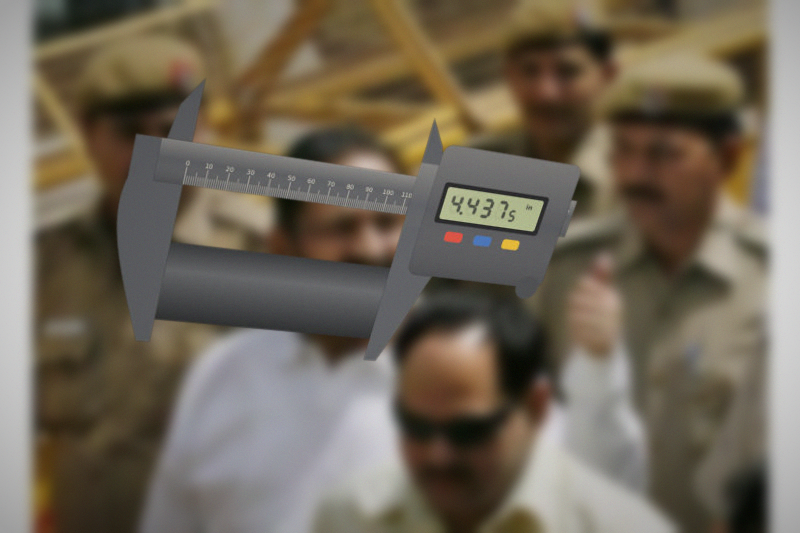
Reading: 4.4375 in
